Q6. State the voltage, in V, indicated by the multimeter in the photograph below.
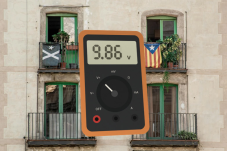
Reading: 9.86 V
